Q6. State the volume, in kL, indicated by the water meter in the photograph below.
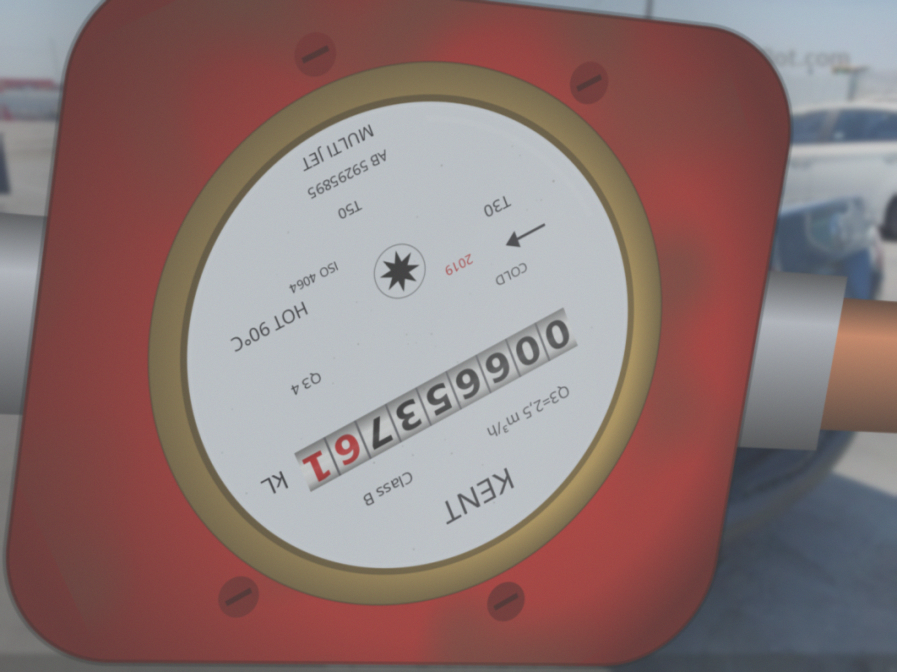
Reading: 66537.61 kL
